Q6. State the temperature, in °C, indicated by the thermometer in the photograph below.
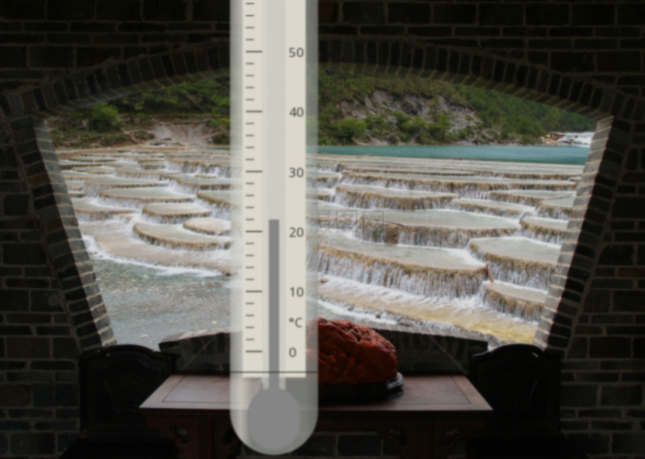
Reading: 22 °C
